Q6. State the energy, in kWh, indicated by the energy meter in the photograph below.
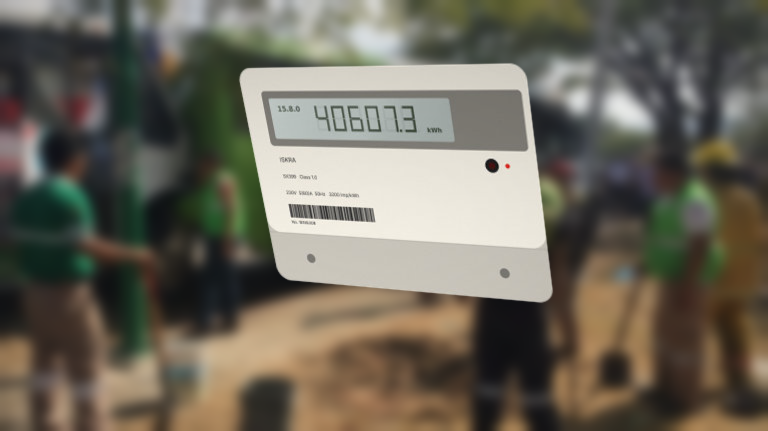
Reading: 40607.3 kWh
